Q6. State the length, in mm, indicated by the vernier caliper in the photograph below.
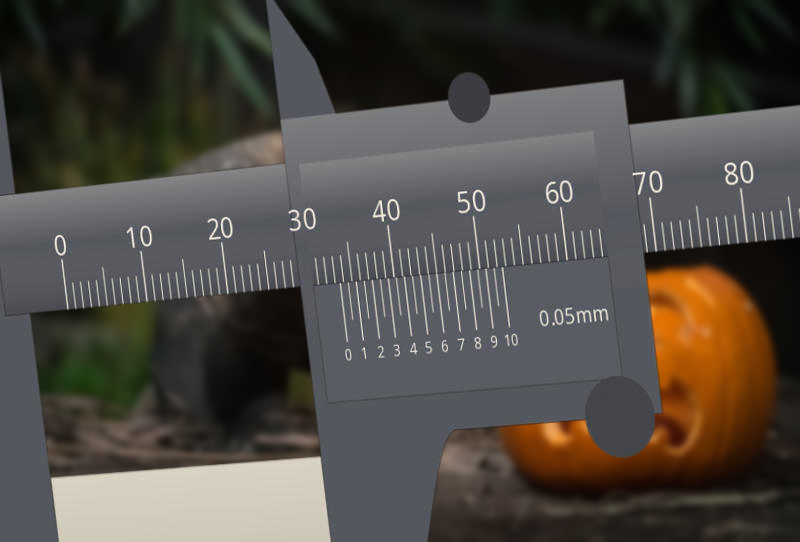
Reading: 33.6 mm
